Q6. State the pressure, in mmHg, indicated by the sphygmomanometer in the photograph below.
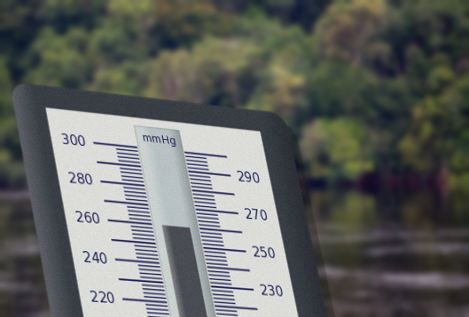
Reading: 260 mmHg
